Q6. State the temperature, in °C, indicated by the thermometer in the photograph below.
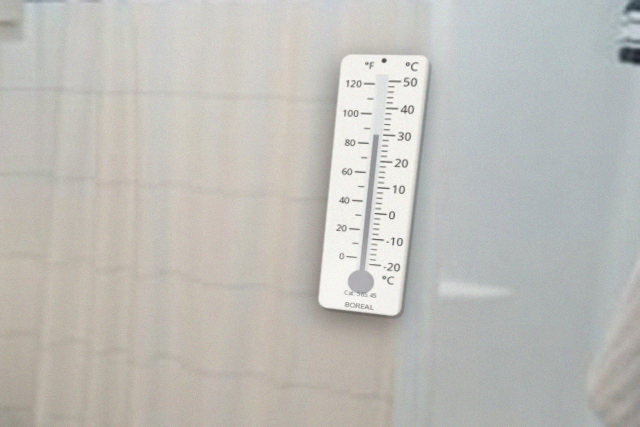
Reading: 30 °C
